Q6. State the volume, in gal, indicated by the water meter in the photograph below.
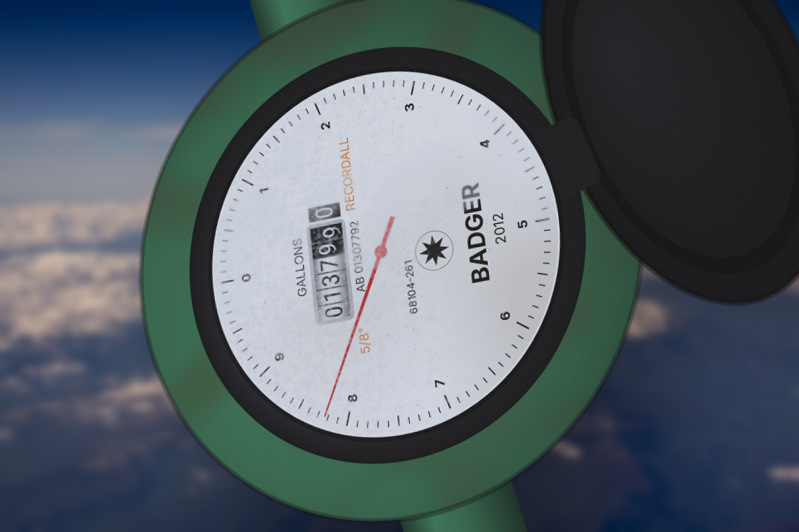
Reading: 137988.2 gal
